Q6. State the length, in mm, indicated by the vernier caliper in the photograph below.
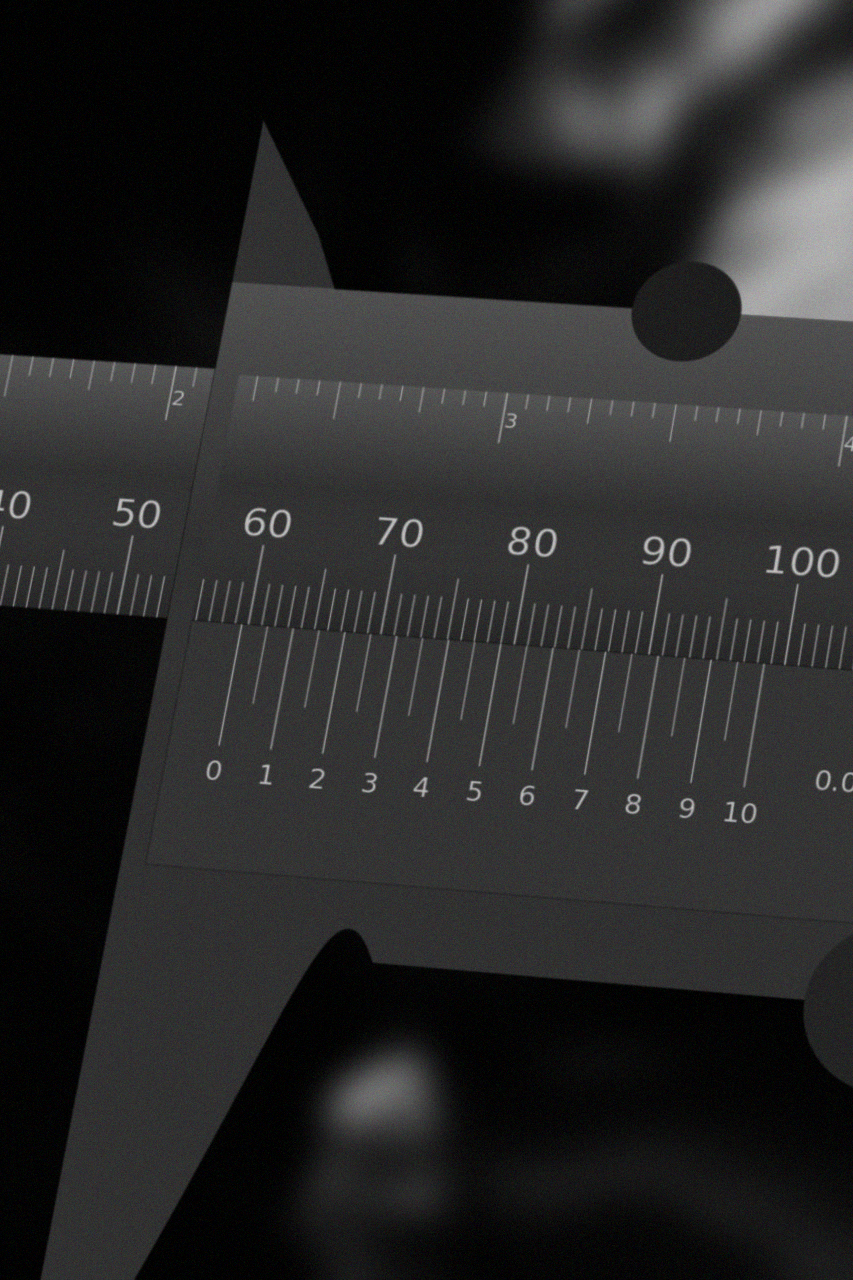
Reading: 59.5 mm
